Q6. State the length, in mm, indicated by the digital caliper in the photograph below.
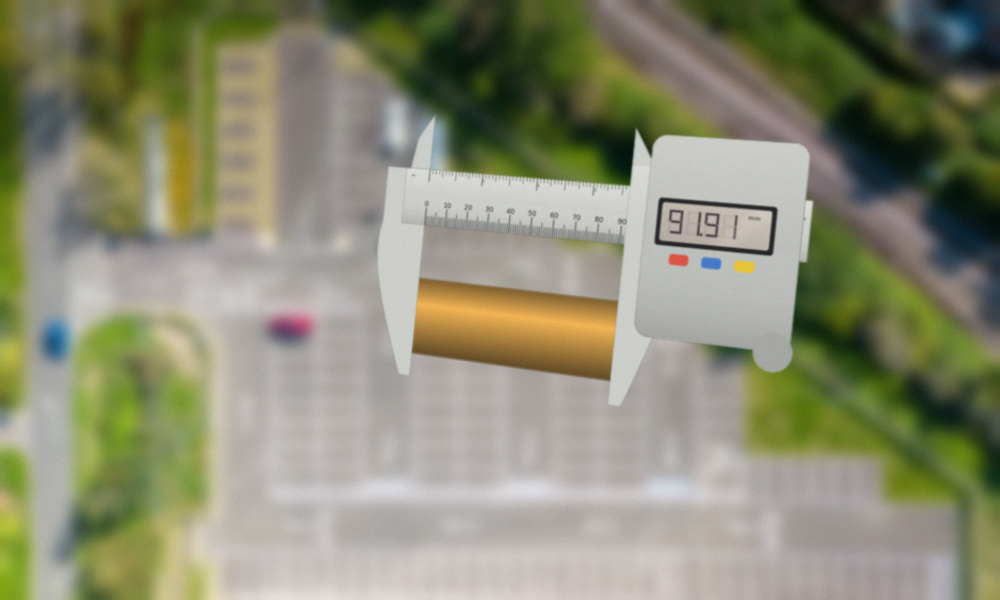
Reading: 91.91 mm
